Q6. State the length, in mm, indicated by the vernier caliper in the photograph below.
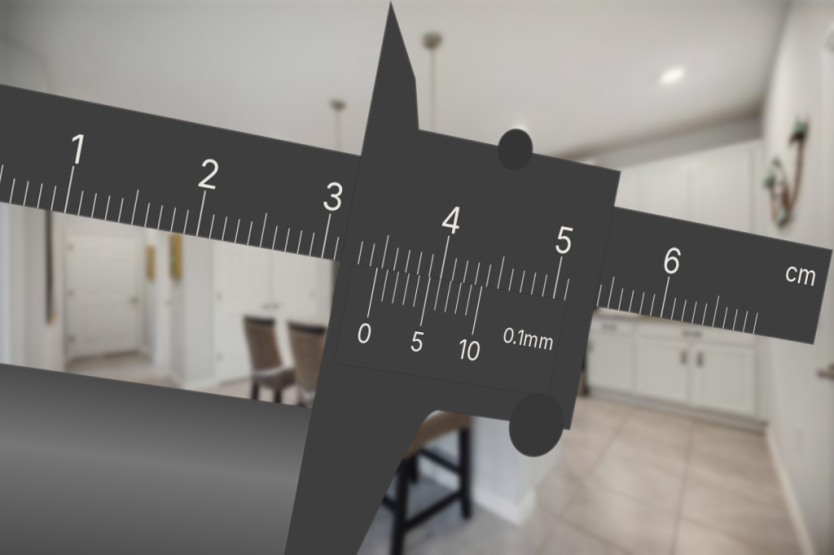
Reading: 34.6 mm
